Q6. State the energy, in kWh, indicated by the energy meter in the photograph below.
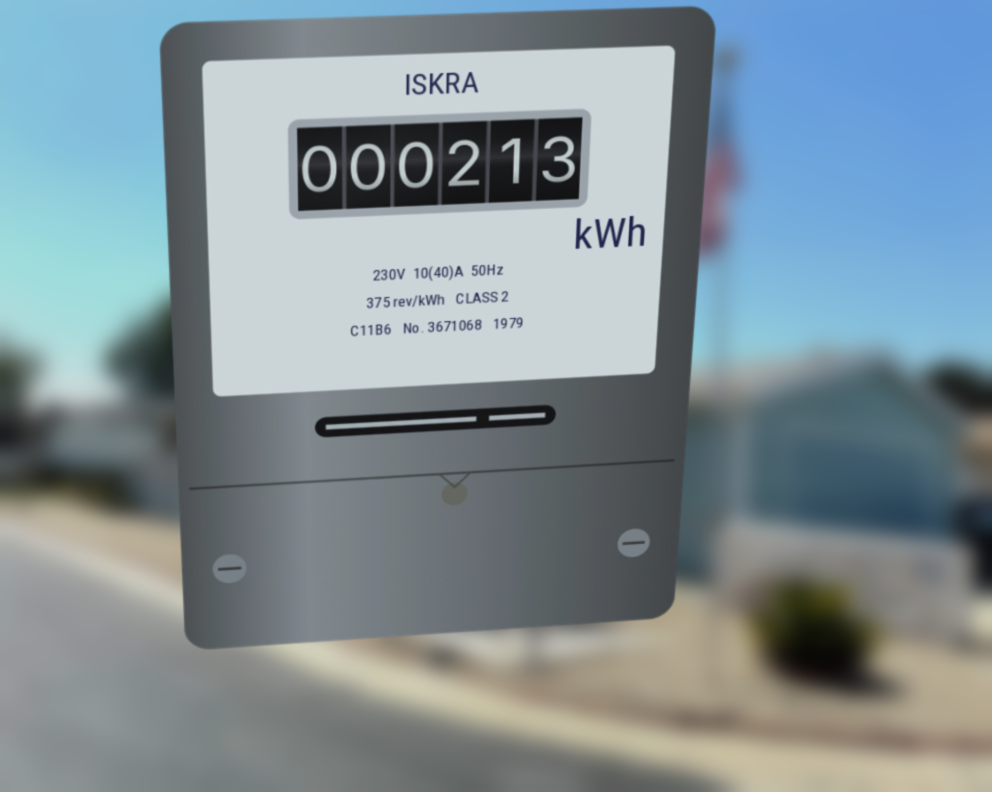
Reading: 213 kWh
